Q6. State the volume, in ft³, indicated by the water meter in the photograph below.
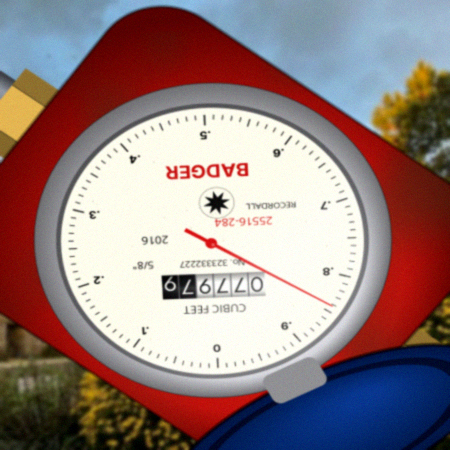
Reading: 77978.84 ft³
